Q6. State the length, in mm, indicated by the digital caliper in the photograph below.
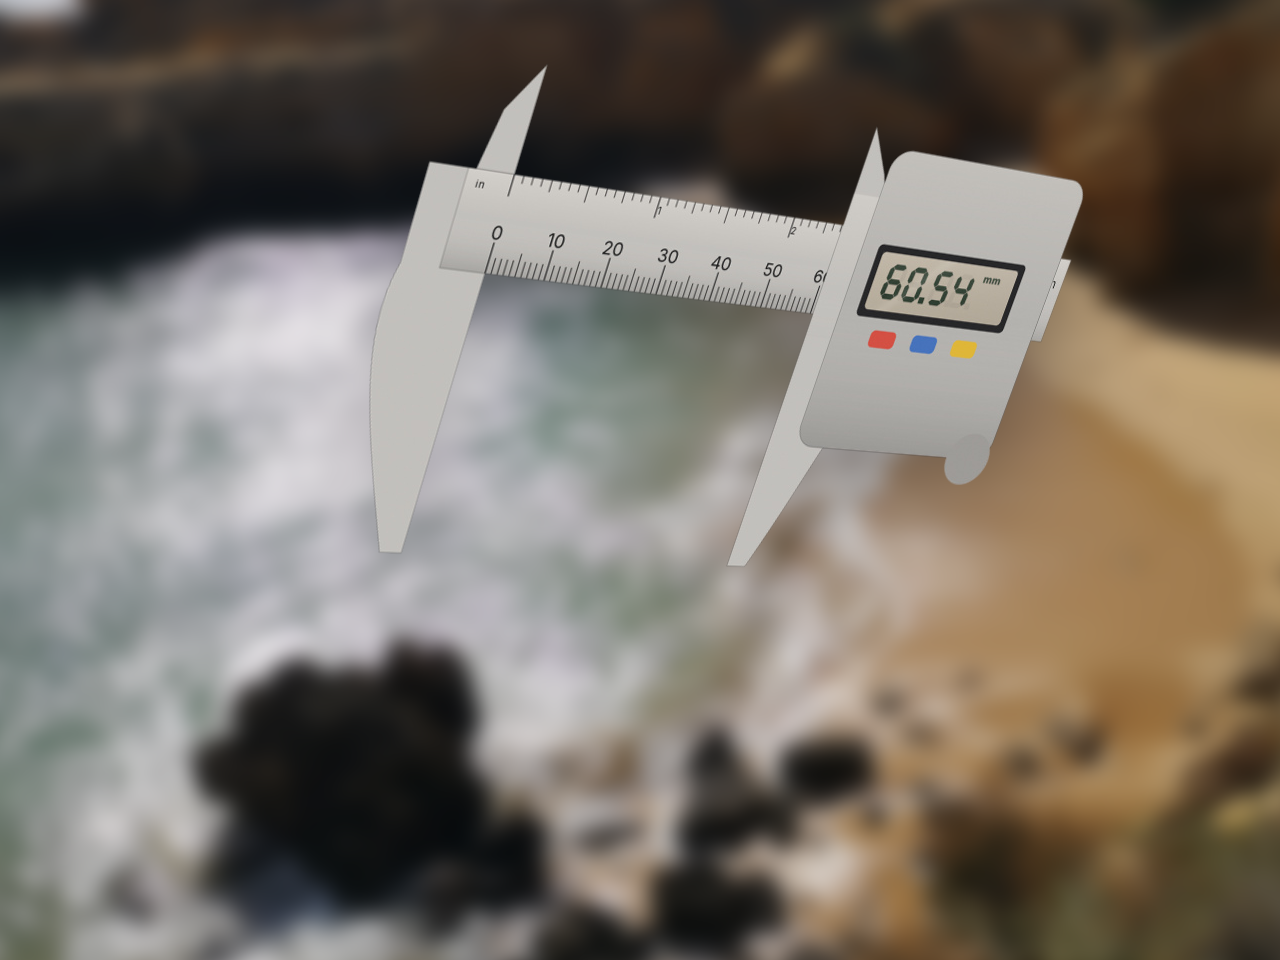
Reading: 60.54 mm
